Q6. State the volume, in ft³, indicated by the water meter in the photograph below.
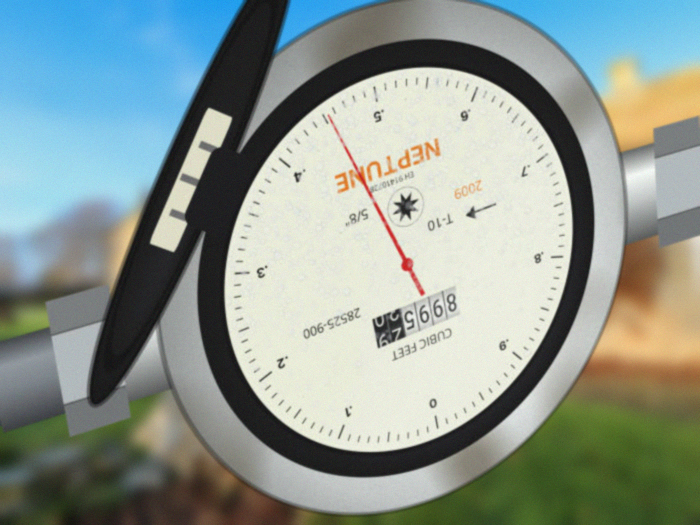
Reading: 899529.45 ft³
